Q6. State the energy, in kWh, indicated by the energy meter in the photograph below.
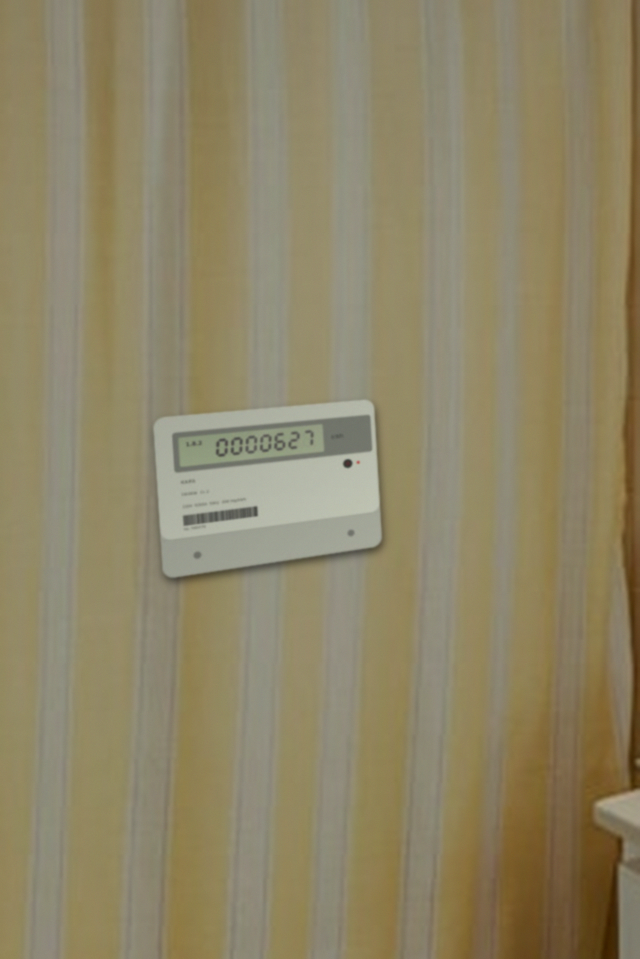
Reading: 627 kWh
